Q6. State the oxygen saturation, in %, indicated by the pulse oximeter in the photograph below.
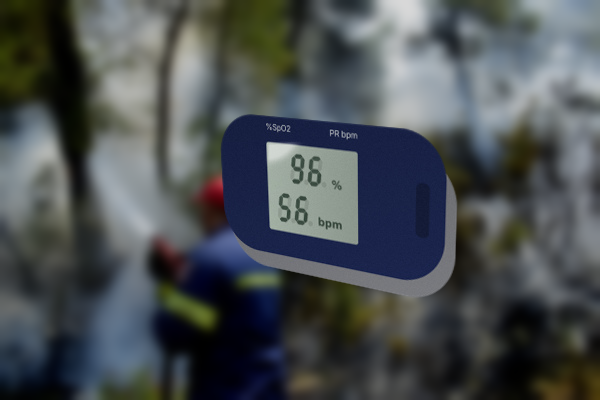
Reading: 96 %
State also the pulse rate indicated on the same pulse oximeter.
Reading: 56 bpm
